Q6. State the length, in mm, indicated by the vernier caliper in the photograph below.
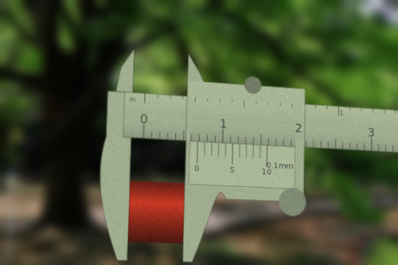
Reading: 6.8 mm
